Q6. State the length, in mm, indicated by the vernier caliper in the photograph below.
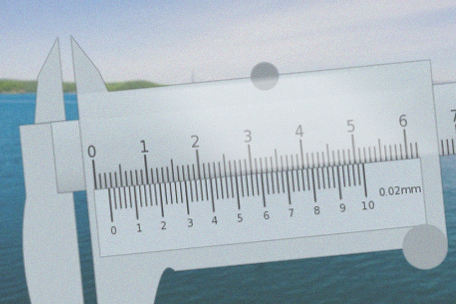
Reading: 2.5 mm
